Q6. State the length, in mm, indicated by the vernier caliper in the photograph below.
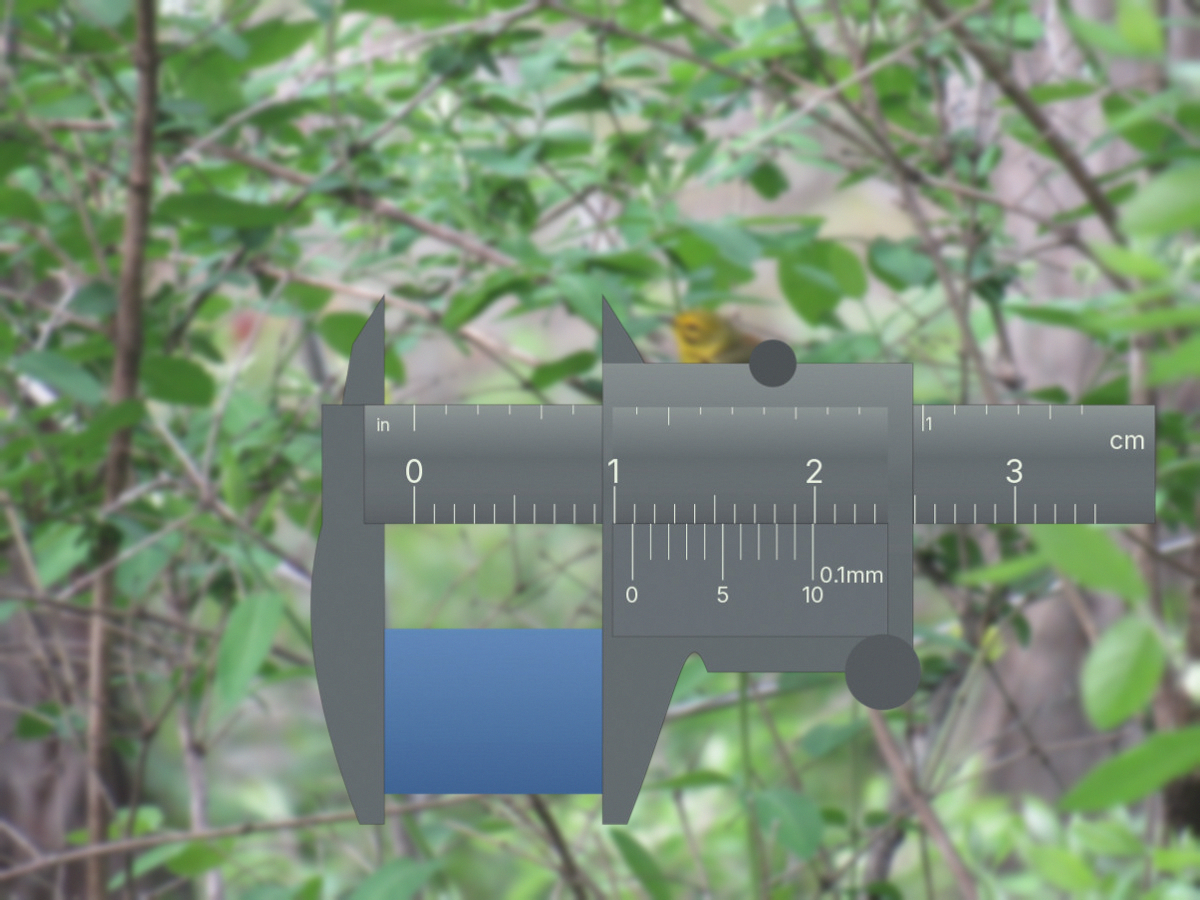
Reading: 10.9 mm
